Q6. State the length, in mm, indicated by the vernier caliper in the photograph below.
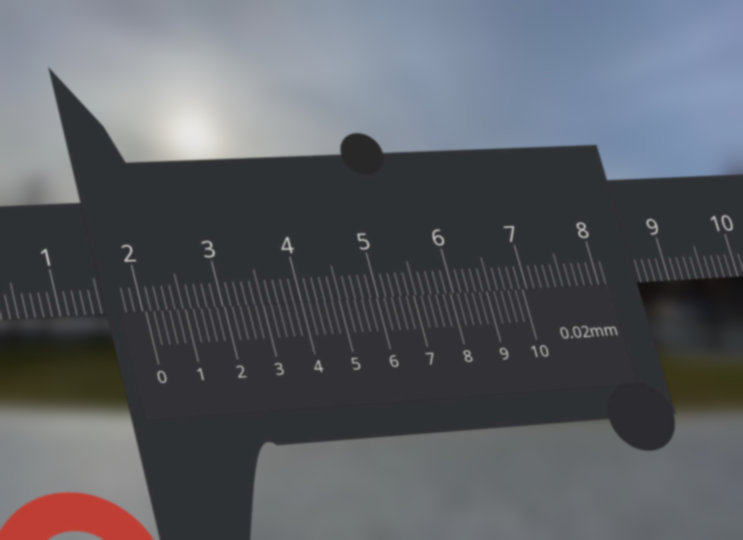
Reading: 20.4 mm
